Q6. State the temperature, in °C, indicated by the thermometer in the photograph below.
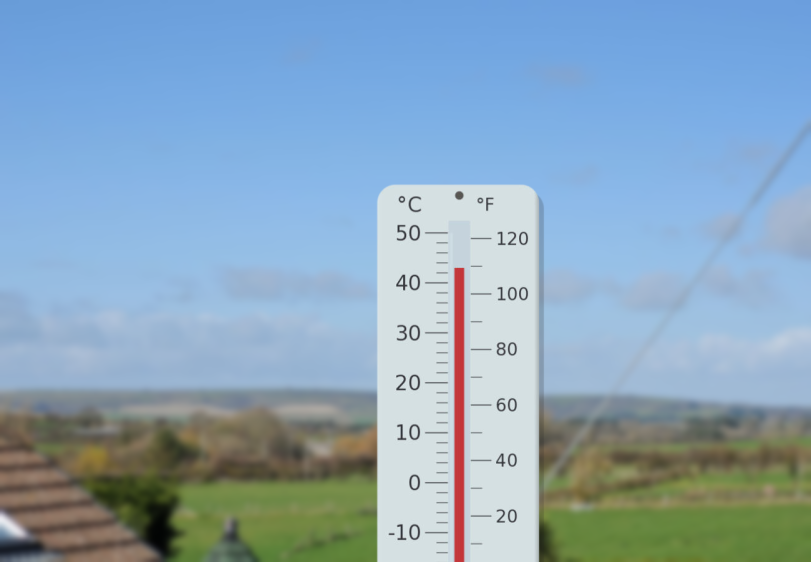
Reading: 43 °C
